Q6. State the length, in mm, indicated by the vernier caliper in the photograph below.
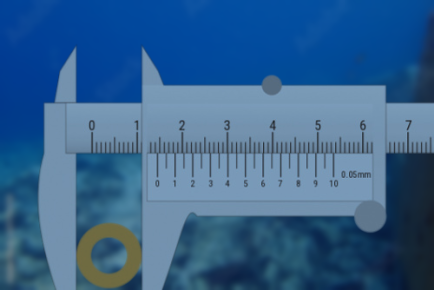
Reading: 14.5 mm
